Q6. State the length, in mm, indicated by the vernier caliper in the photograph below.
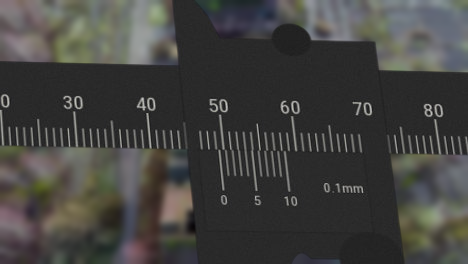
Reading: 49.4 mm
